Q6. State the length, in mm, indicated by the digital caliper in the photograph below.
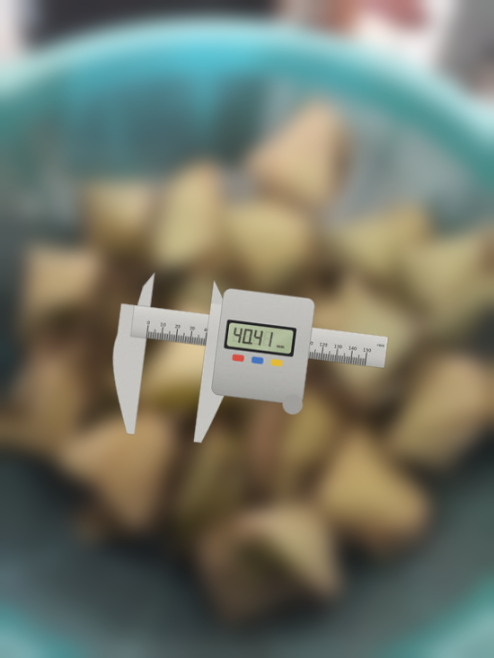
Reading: 40.41 mm
